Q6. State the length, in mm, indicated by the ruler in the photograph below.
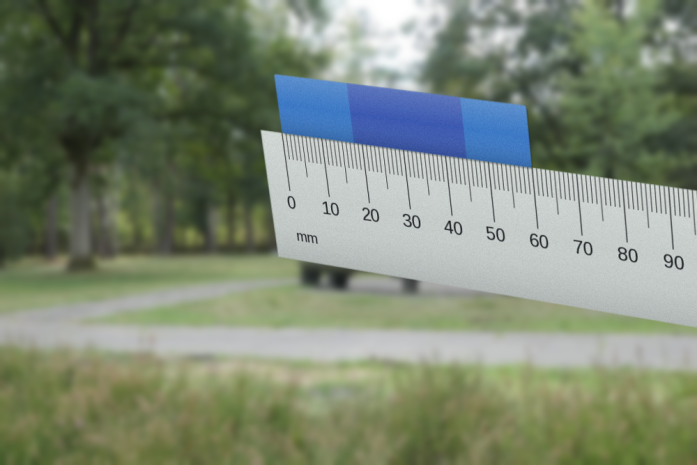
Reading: 60 mm
